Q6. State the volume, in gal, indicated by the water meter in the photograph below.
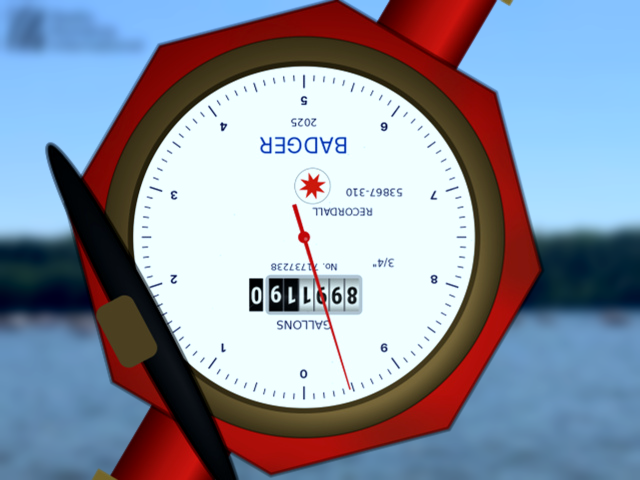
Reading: 8991189.5 gal
